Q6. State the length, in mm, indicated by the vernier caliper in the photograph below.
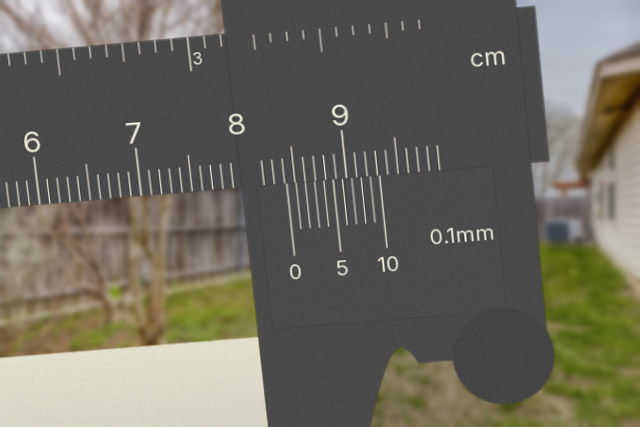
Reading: 84.2 mm
